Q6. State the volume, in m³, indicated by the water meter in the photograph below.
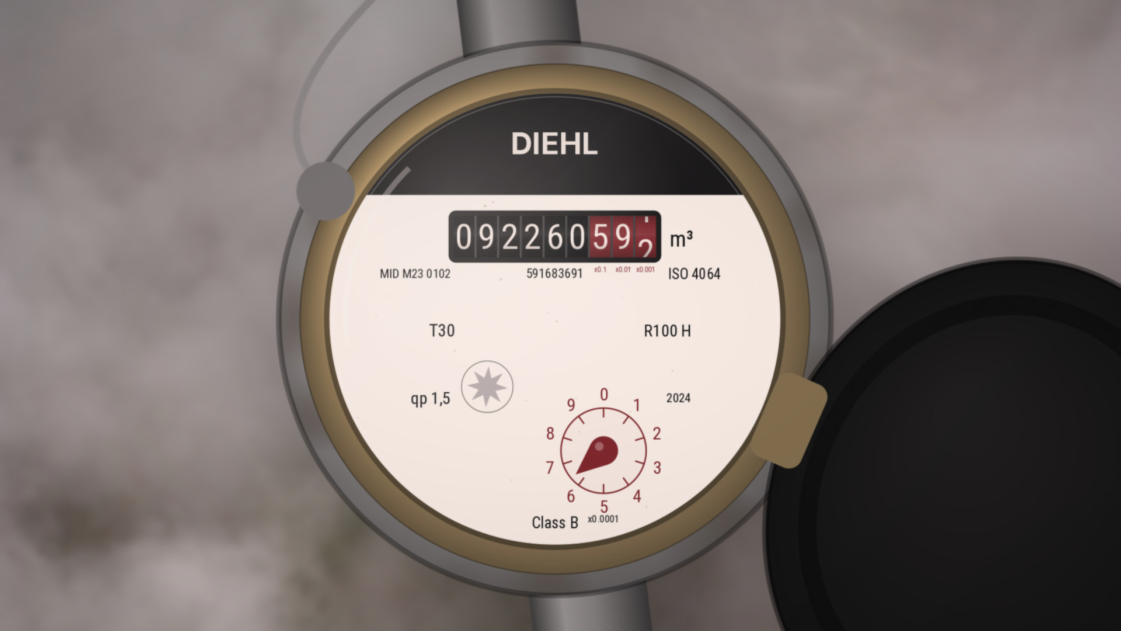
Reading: 92260.5916 m³
